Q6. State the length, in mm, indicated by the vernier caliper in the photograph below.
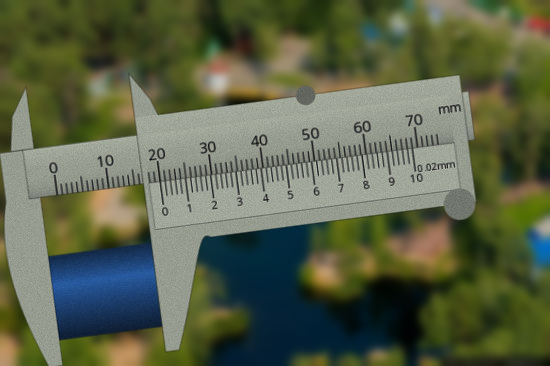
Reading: 20.0 mm
